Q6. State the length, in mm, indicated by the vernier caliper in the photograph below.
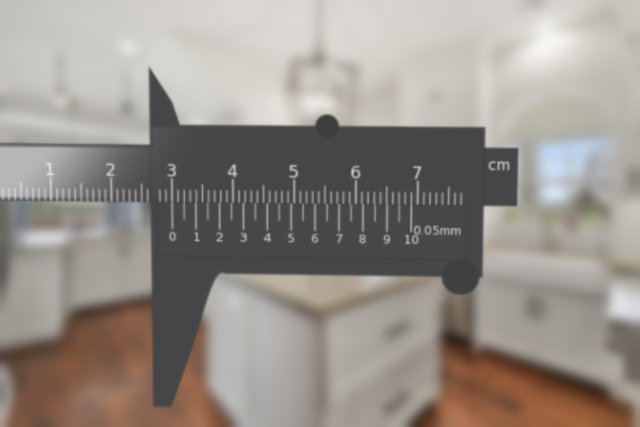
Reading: 30.0 mm
